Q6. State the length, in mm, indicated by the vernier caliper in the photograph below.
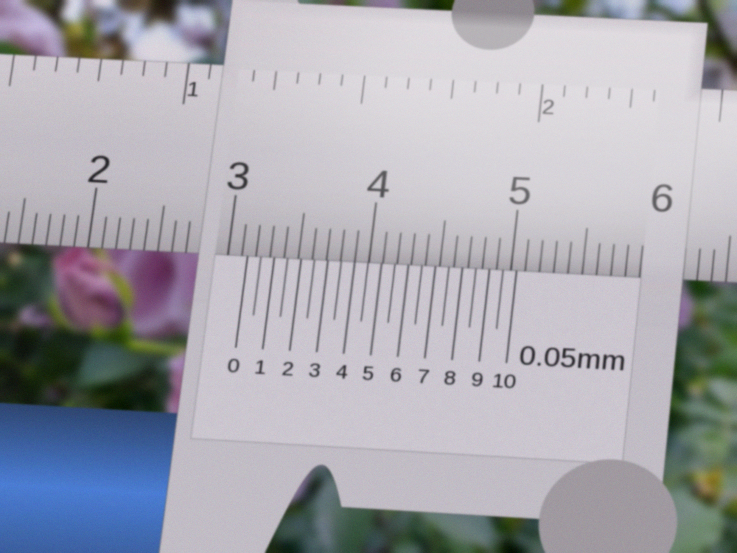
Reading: 31.4 mm
